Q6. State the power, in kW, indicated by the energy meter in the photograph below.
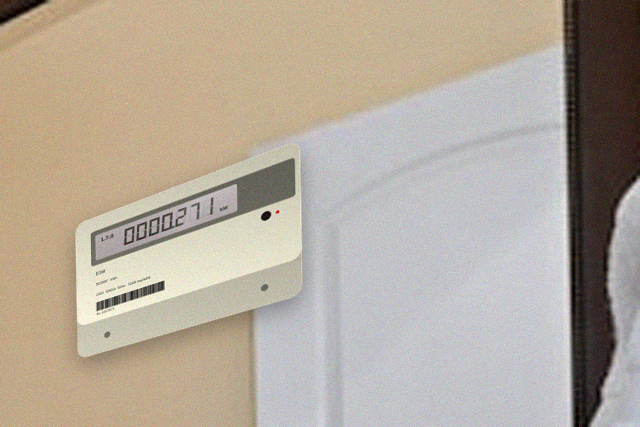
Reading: 0.271 kW
